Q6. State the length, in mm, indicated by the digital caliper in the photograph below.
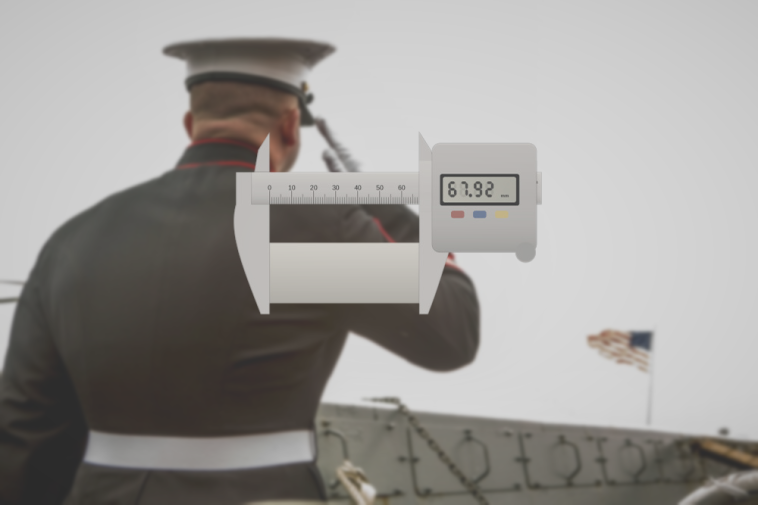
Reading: 67.92 mm
